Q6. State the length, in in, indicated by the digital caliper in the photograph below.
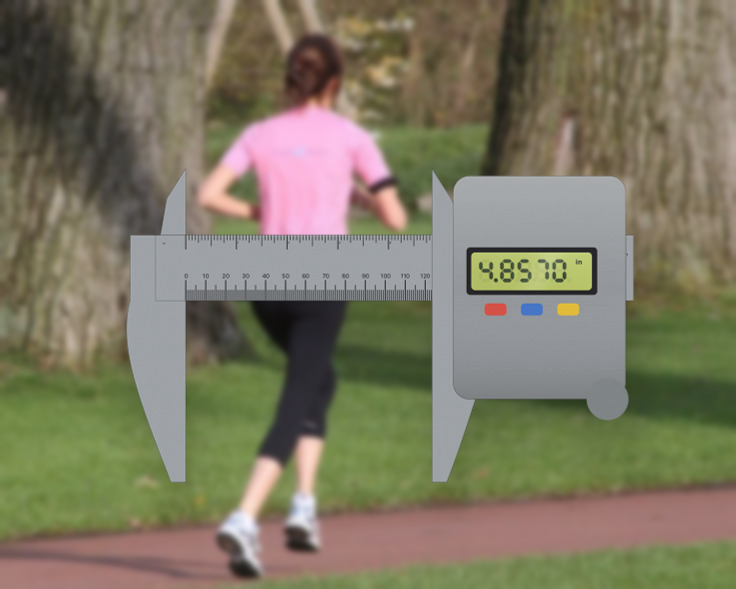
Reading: 4.8570 in
